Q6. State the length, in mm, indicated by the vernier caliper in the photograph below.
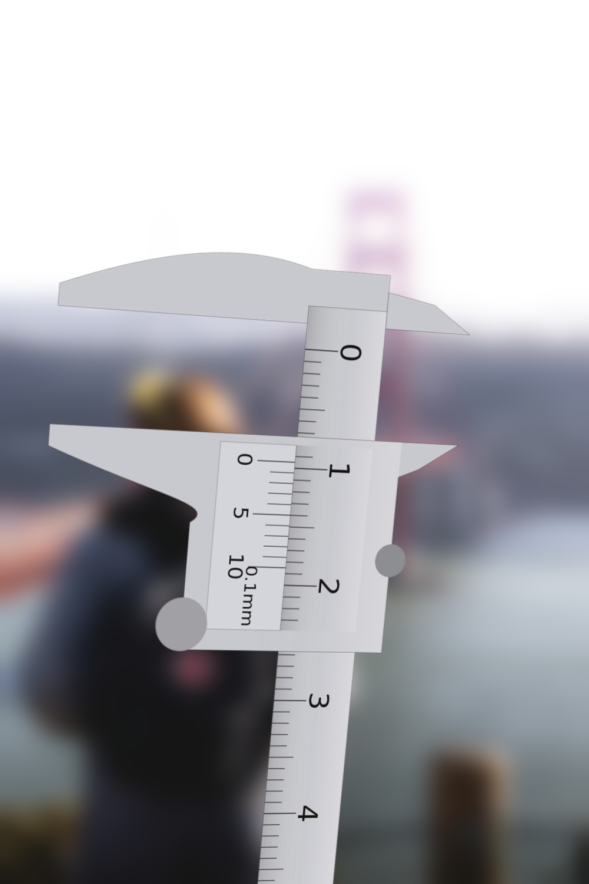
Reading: 9.5 mm
